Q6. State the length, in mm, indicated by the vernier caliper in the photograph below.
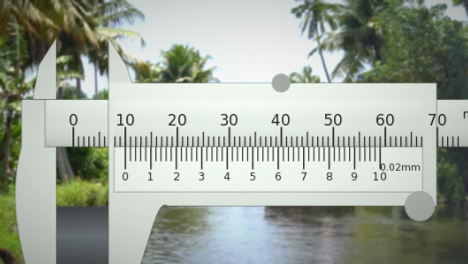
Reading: 10.0 mm
